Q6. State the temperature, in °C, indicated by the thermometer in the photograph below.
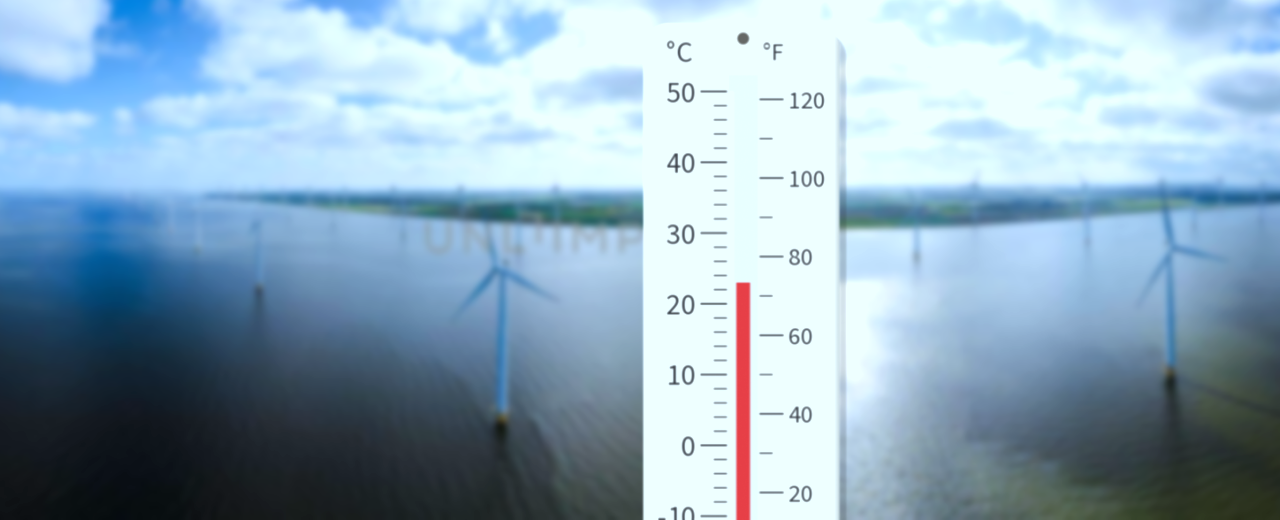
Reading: 23 °C
